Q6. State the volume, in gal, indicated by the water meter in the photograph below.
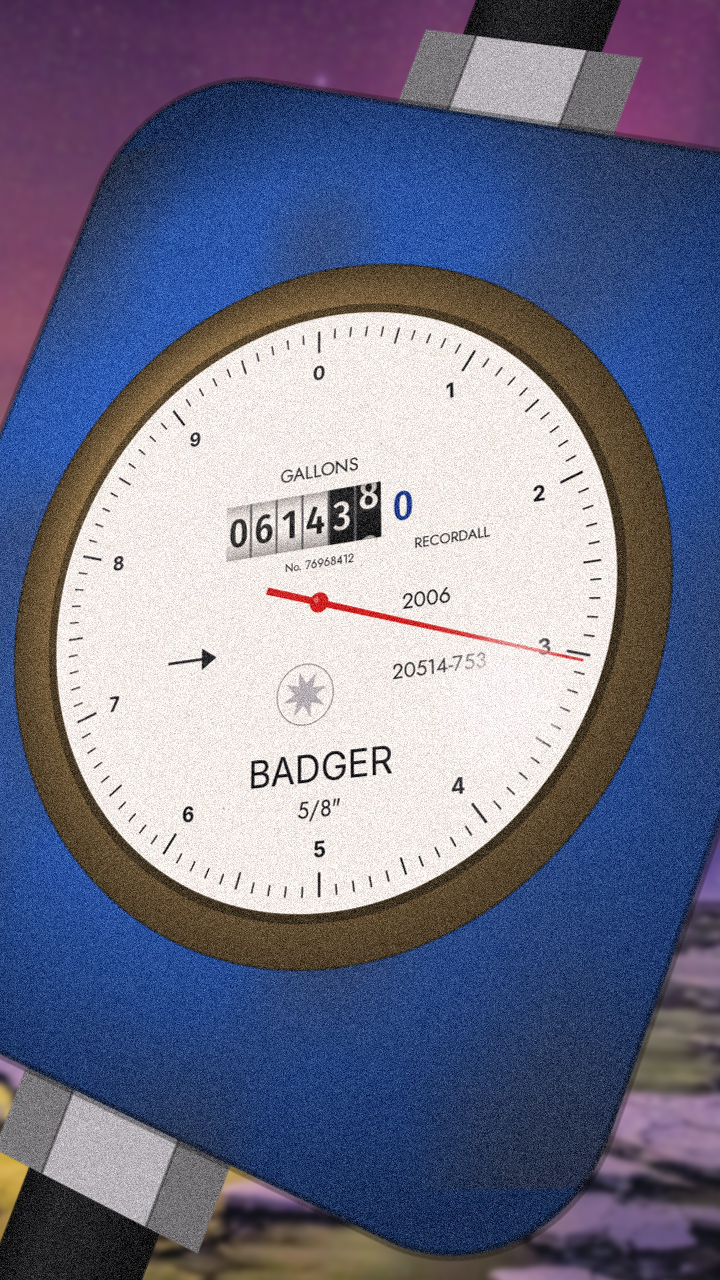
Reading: 614383.0 gal
